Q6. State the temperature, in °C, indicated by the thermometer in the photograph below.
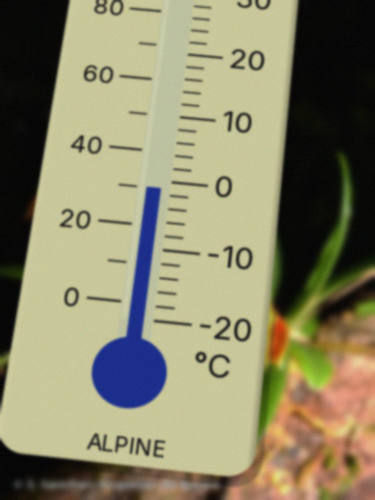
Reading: -1 °C
